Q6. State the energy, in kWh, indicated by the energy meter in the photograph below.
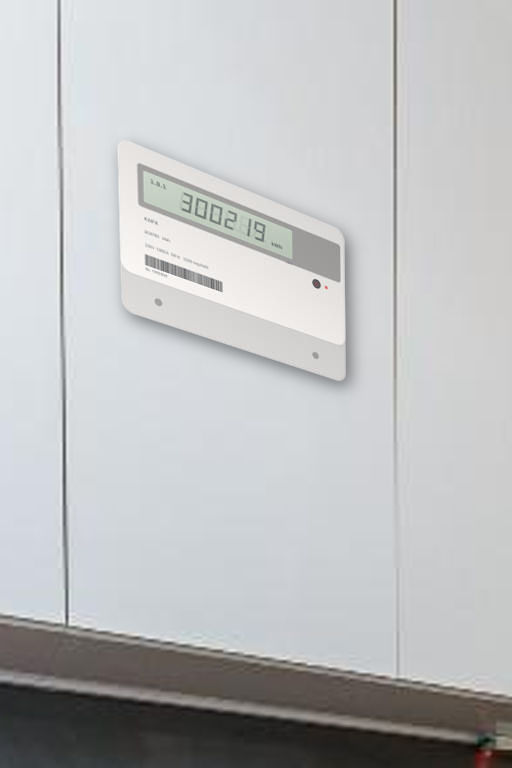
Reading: 300219 kWh
